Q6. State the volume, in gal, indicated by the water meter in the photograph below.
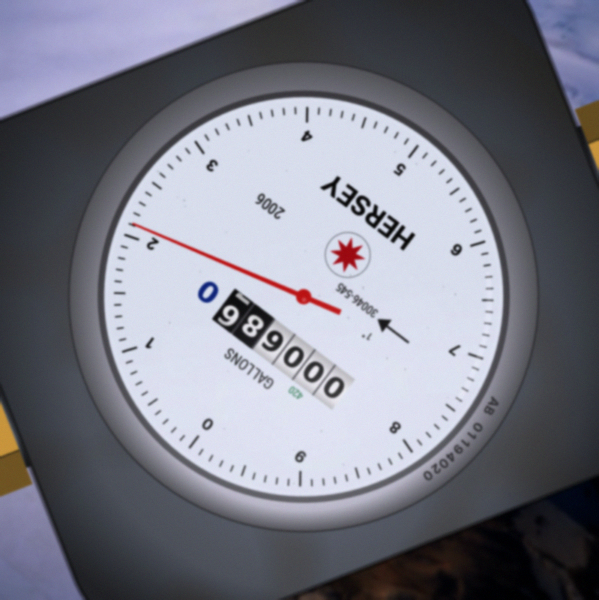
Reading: 6862.1 gal
